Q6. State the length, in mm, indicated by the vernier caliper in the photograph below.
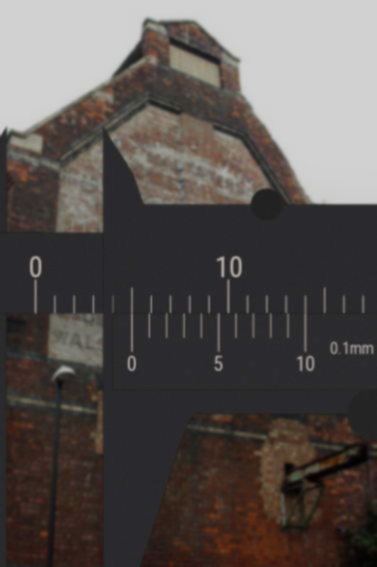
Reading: 5.0 mm
